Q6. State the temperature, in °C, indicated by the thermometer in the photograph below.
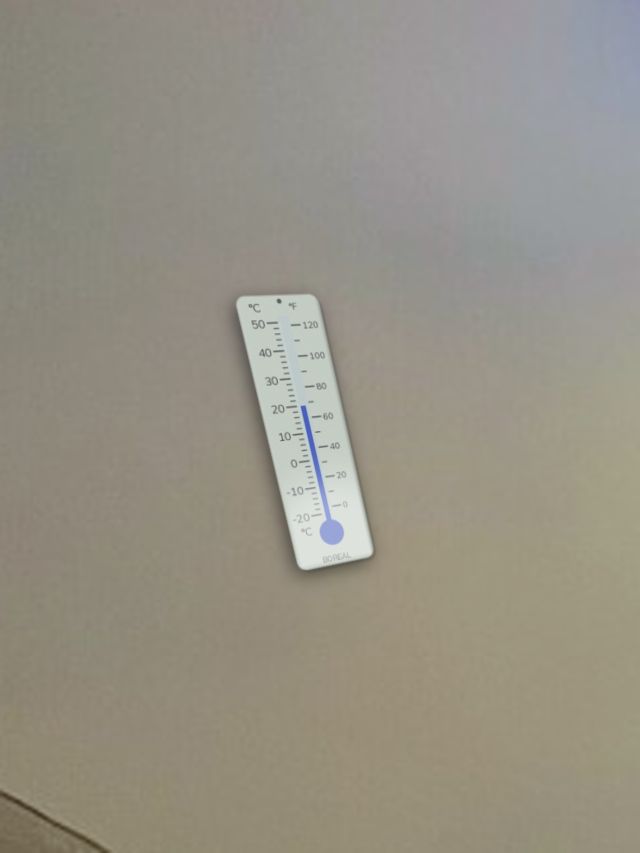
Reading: 20 °C
